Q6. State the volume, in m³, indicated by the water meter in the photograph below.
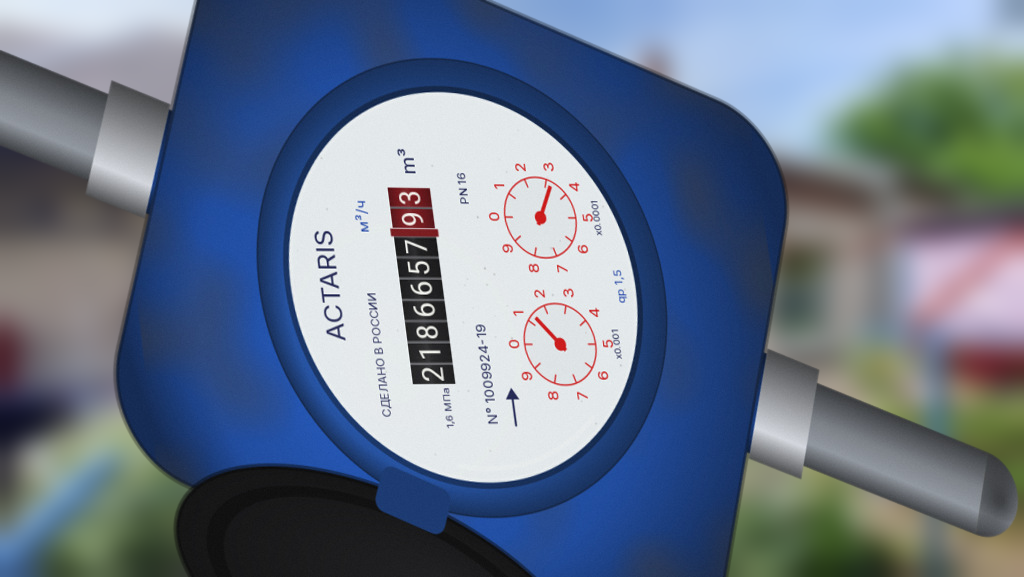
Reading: 2186657.9313 m³
